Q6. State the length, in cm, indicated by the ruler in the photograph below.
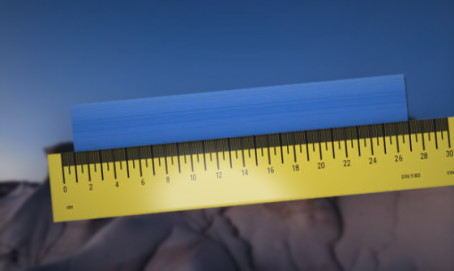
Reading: 26 cm
